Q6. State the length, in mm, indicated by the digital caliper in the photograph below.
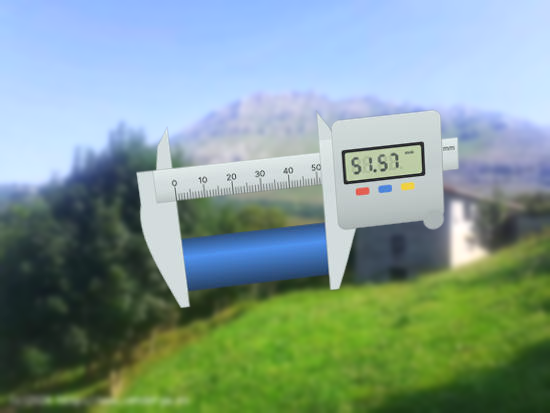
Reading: 51.57 mm
